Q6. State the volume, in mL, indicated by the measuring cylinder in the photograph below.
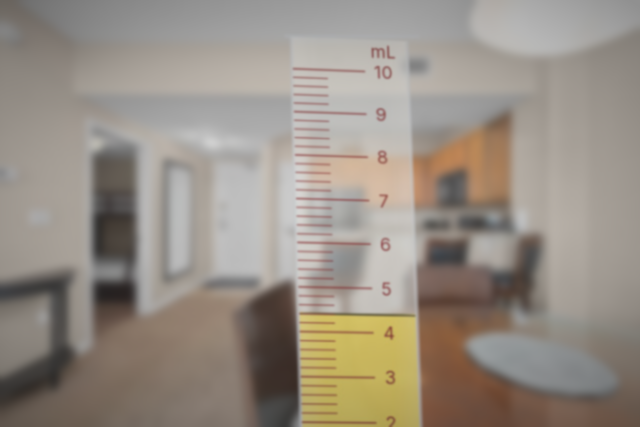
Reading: 4.4 mL
